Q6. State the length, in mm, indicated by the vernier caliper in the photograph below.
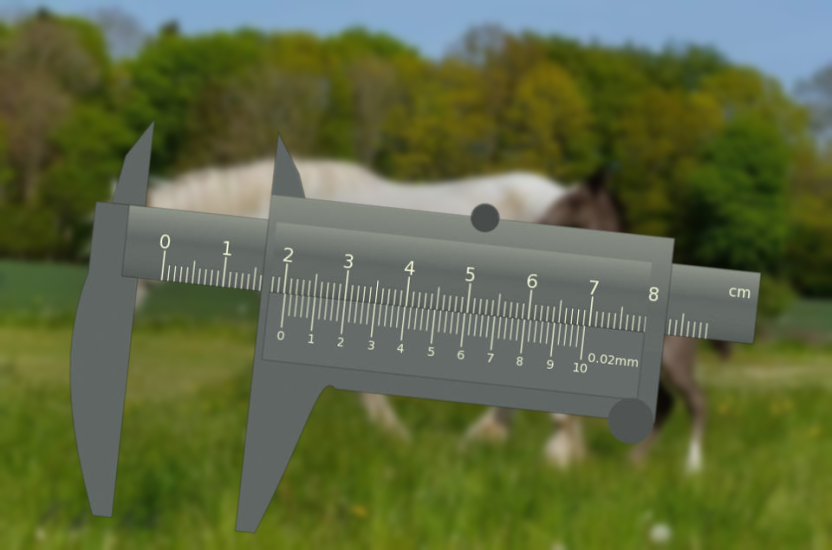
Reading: 20.2 mm
